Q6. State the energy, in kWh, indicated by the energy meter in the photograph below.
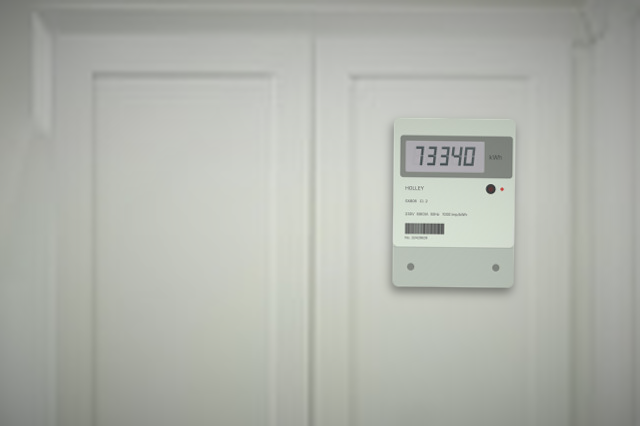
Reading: 73340 kWh
